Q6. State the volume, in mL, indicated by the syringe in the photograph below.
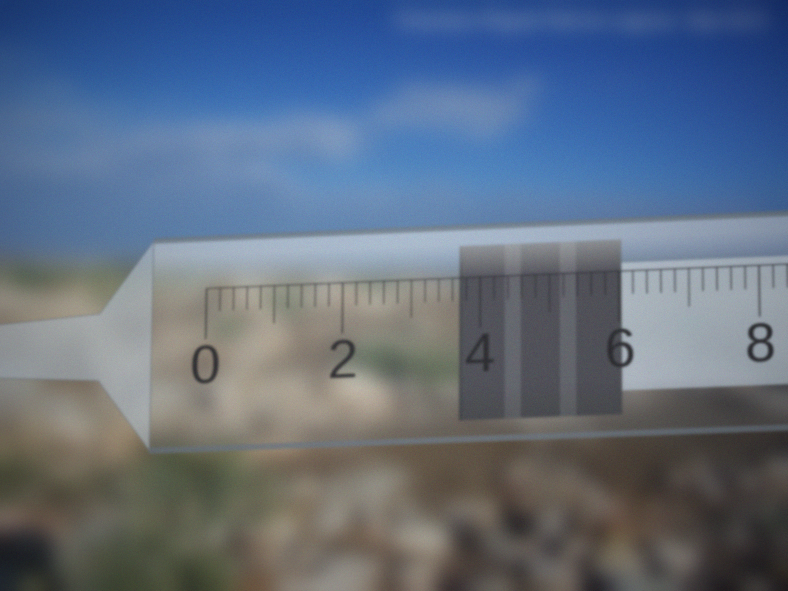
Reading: 3.7 mL
